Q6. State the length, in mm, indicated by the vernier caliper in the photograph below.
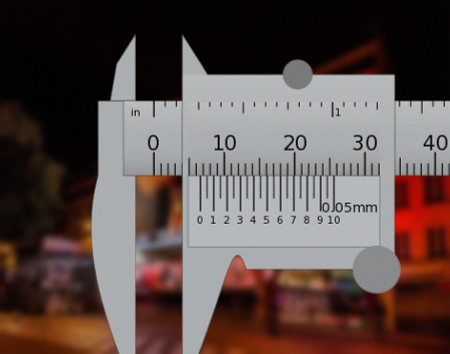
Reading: 6.6 mm
